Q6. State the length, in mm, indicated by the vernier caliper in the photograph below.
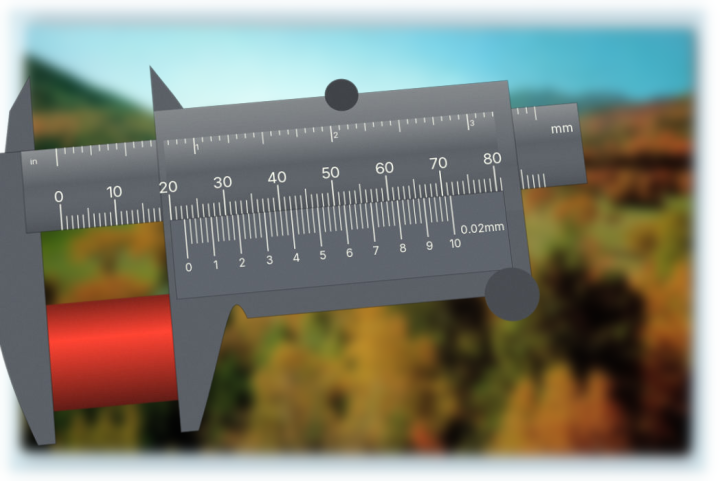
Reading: 22.4 mm
